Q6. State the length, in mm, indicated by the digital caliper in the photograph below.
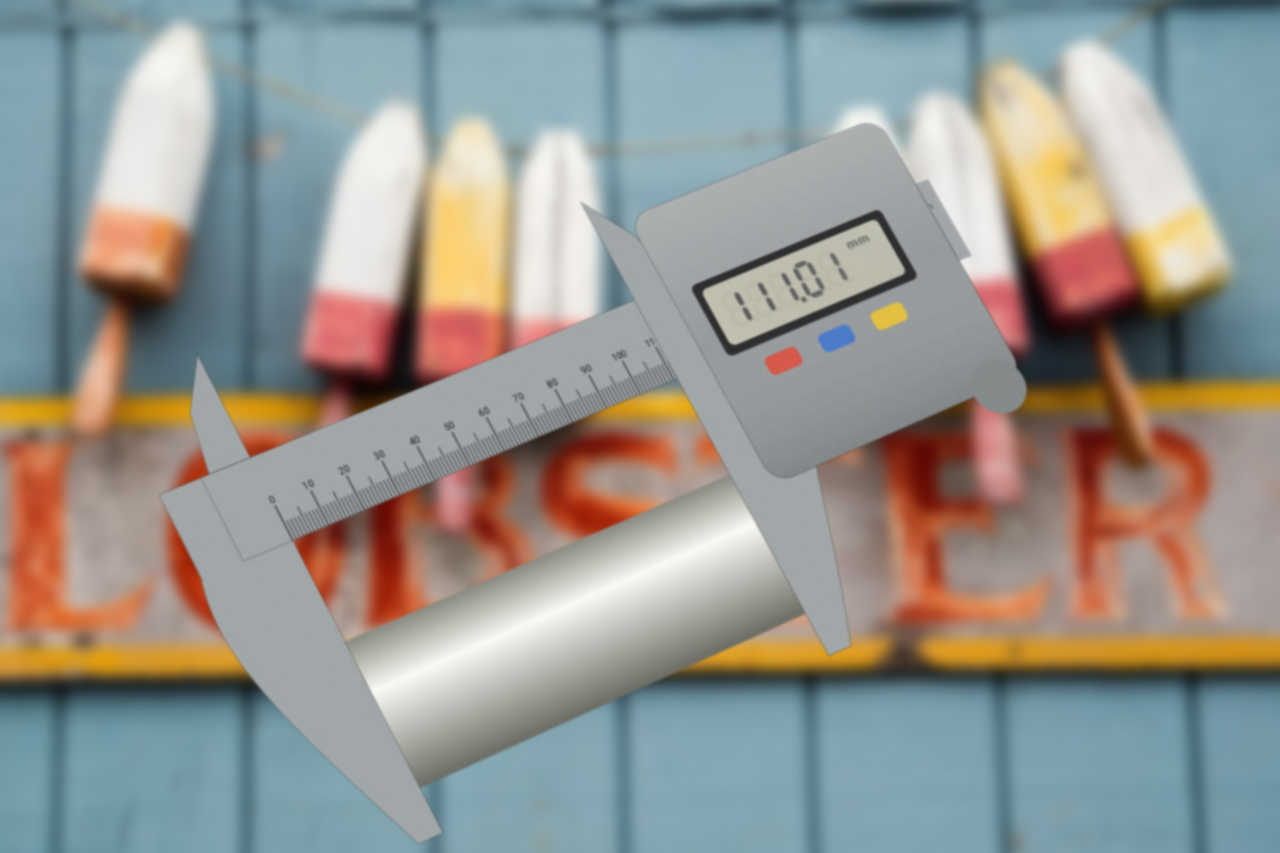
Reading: 111.01 mm
